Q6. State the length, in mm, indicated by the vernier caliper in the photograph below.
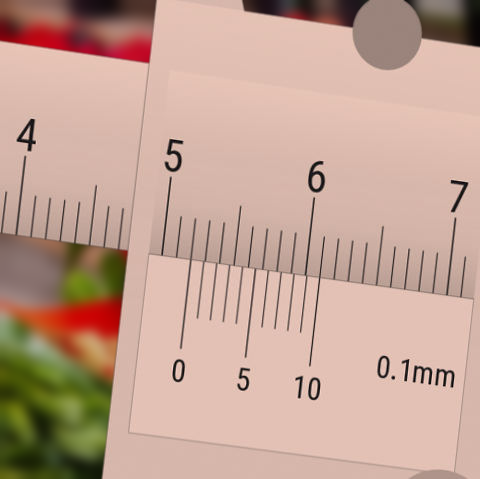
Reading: 52.0 mm
